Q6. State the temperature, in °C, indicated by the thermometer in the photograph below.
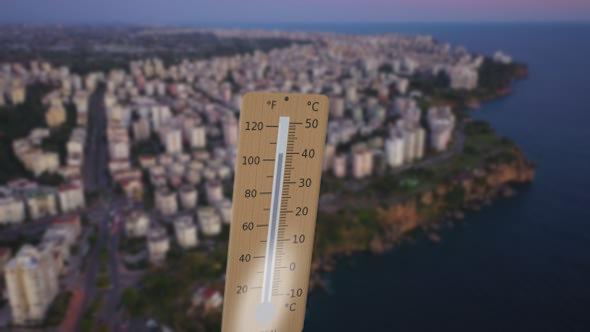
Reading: 40 °C
